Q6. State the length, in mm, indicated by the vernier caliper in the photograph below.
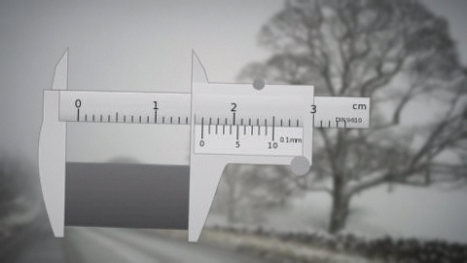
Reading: 16.0 mm
